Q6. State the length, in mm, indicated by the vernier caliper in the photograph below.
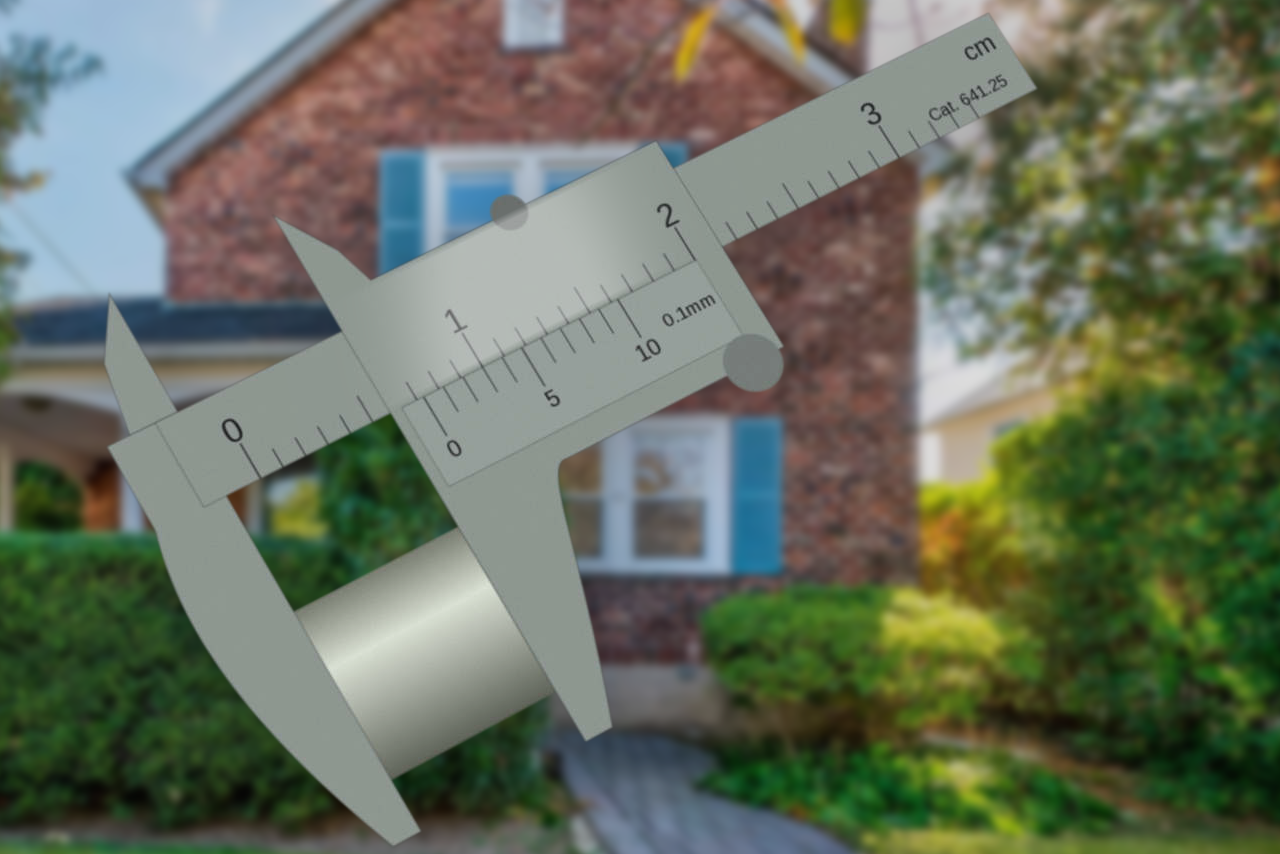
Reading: 7.3 mm
